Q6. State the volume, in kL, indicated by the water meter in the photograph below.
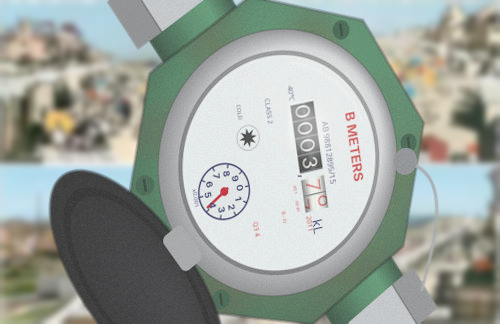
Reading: 3.764 kL
